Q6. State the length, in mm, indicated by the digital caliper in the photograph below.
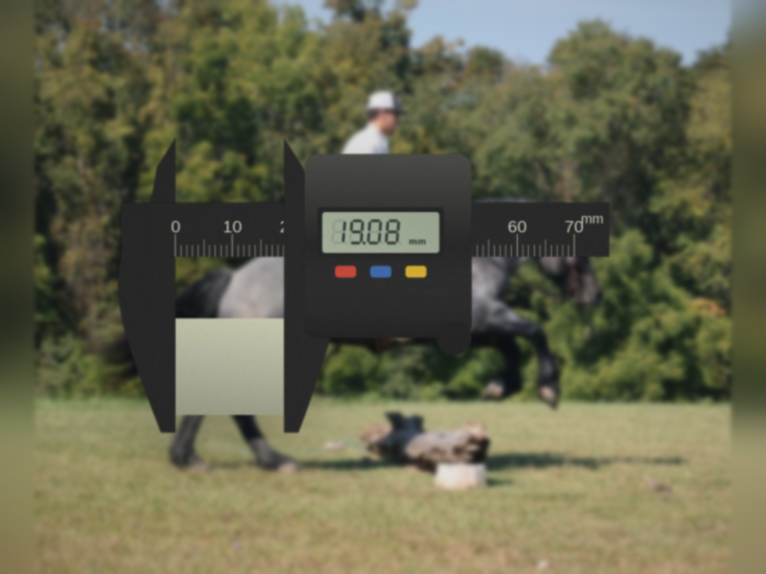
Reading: 19.08 mm
